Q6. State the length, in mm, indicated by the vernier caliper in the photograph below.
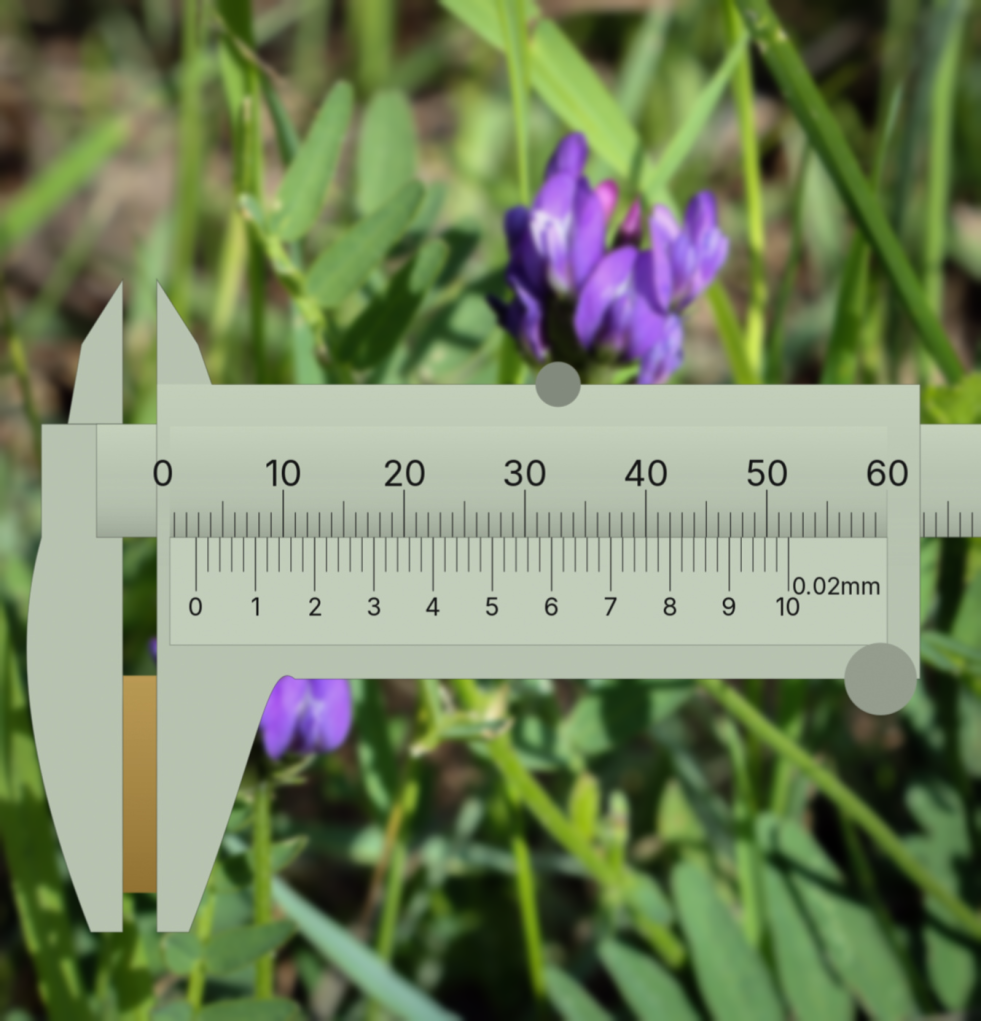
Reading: 2.8 mm
